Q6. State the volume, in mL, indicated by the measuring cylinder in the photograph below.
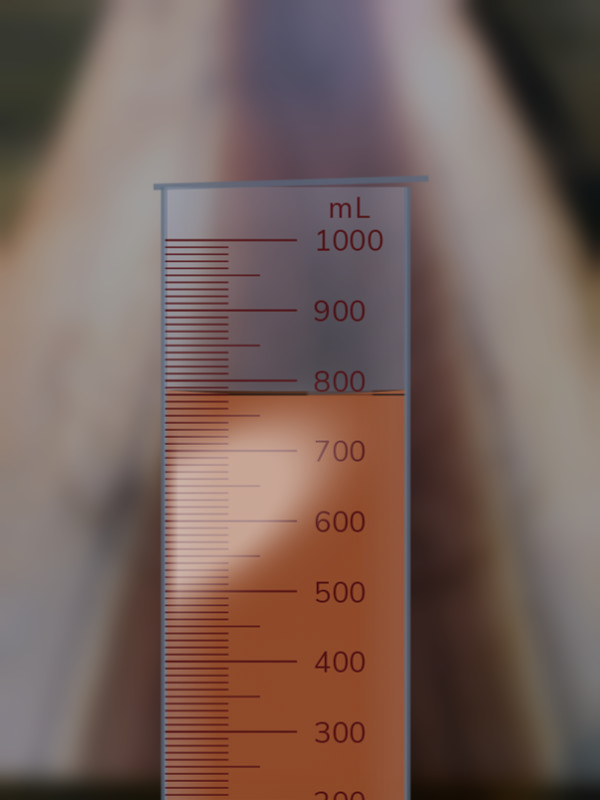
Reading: 780 mL
